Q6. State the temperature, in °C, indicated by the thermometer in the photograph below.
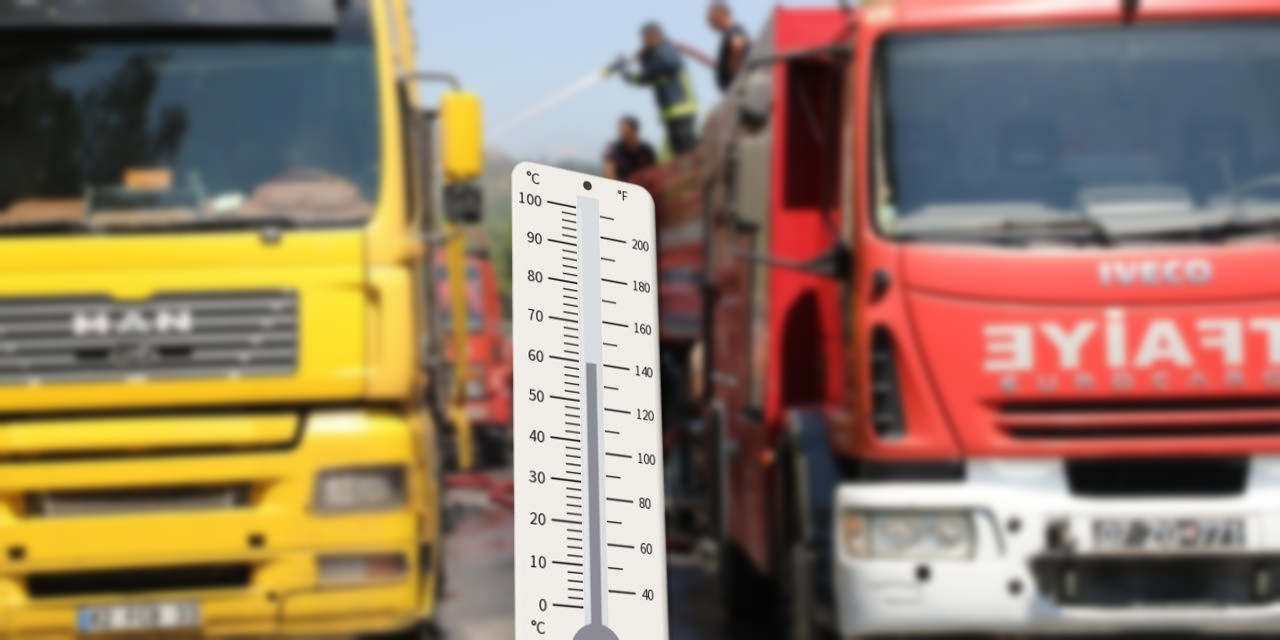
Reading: 60 °C
